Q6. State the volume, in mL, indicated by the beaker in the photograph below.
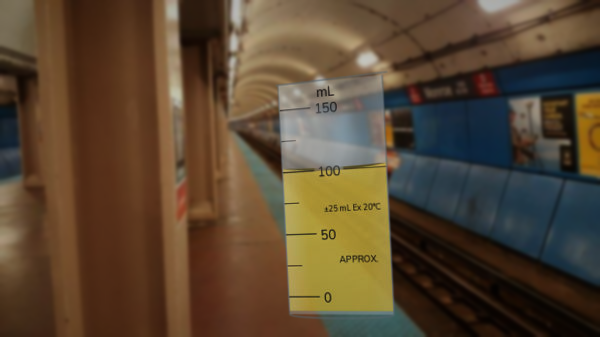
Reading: 100 mL
